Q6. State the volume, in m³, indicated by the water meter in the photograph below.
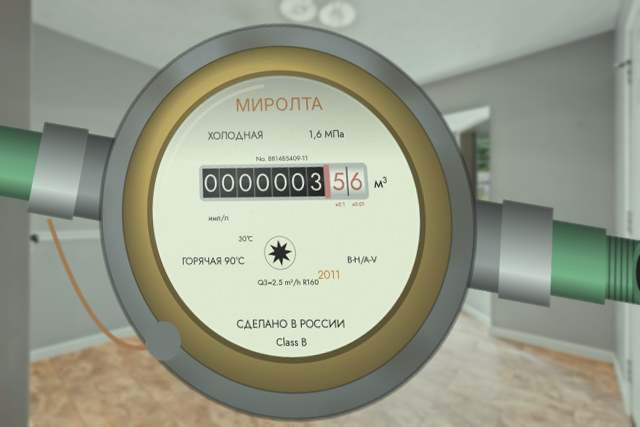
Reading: 3.56 m³
